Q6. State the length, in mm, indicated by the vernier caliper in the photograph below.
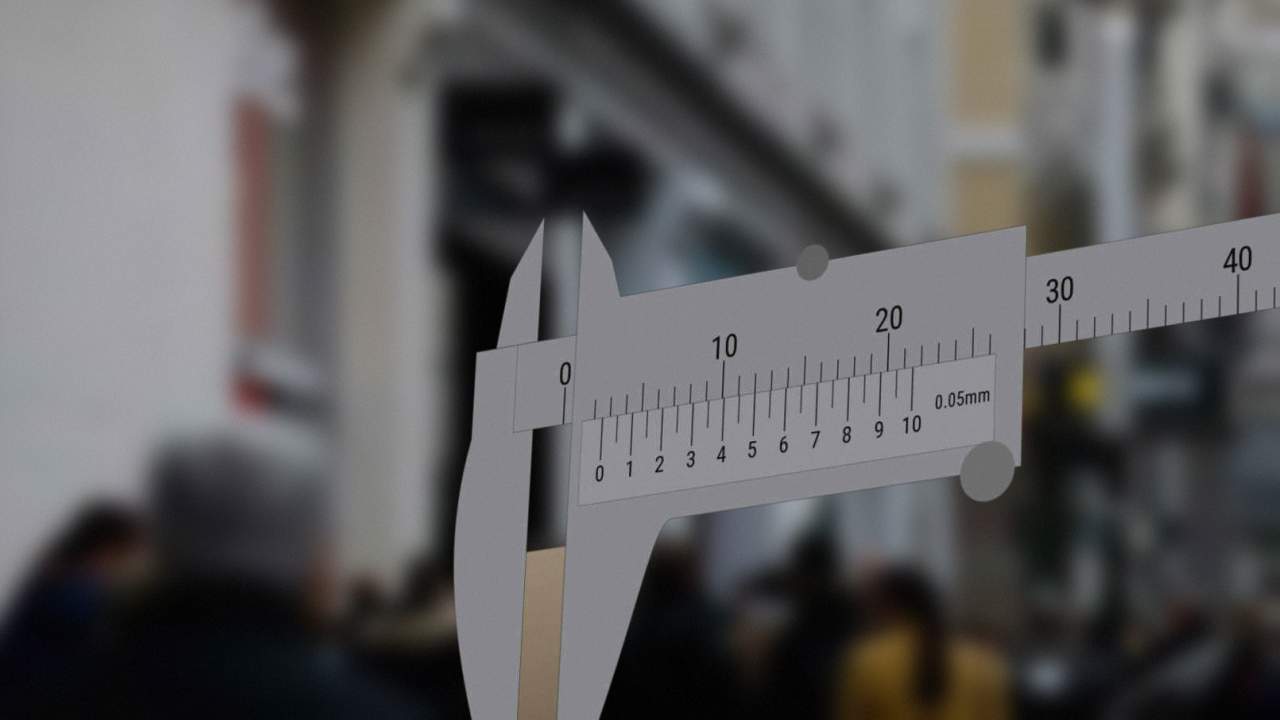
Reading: 2.5 mm
